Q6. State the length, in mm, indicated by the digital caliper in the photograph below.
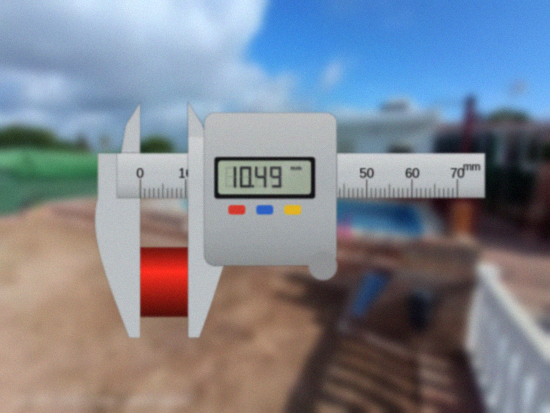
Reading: 10.49 mm
